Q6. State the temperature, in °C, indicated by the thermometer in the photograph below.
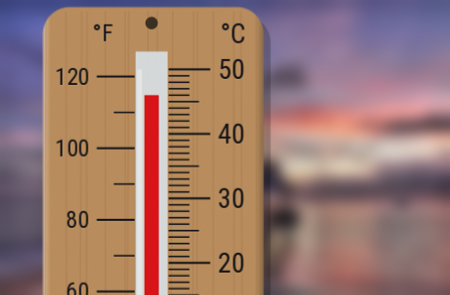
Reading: 46 °C
